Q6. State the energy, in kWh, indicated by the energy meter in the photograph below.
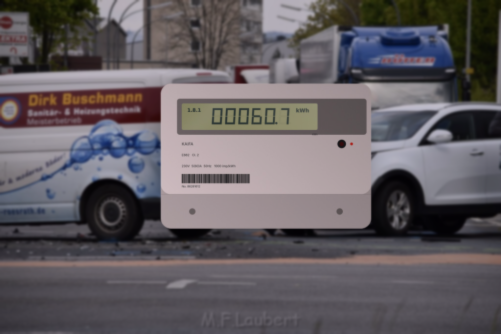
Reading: 60.7 kWh
